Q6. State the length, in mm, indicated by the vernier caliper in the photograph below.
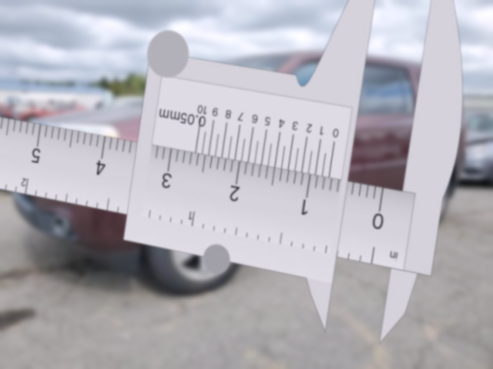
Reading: 7.4 mm
